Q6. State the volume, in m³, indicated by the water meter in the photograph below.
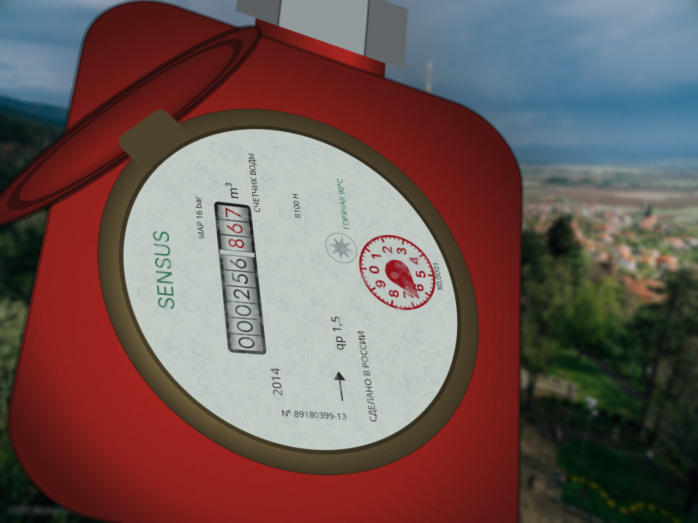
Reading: 256.8676 m³
